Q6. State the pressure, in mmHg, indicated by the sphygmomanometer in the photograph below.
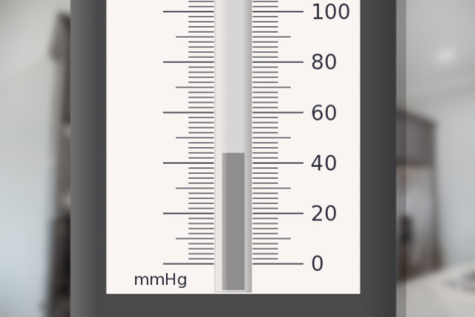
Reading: 44 mmHg
